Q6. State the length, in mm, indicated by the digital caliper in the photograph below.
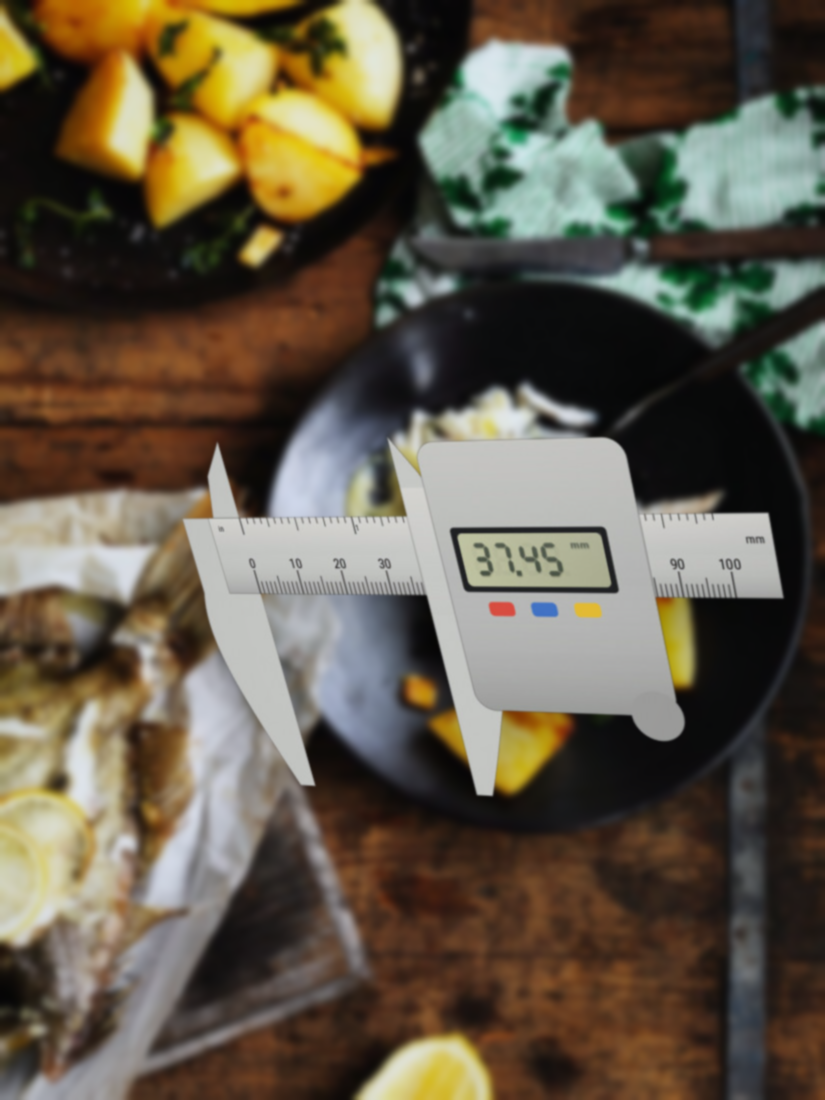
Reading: 37.45 mm
